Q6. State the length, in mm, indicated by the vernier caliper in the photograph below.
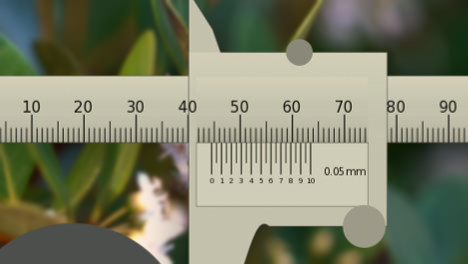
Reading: 44.5 mm
